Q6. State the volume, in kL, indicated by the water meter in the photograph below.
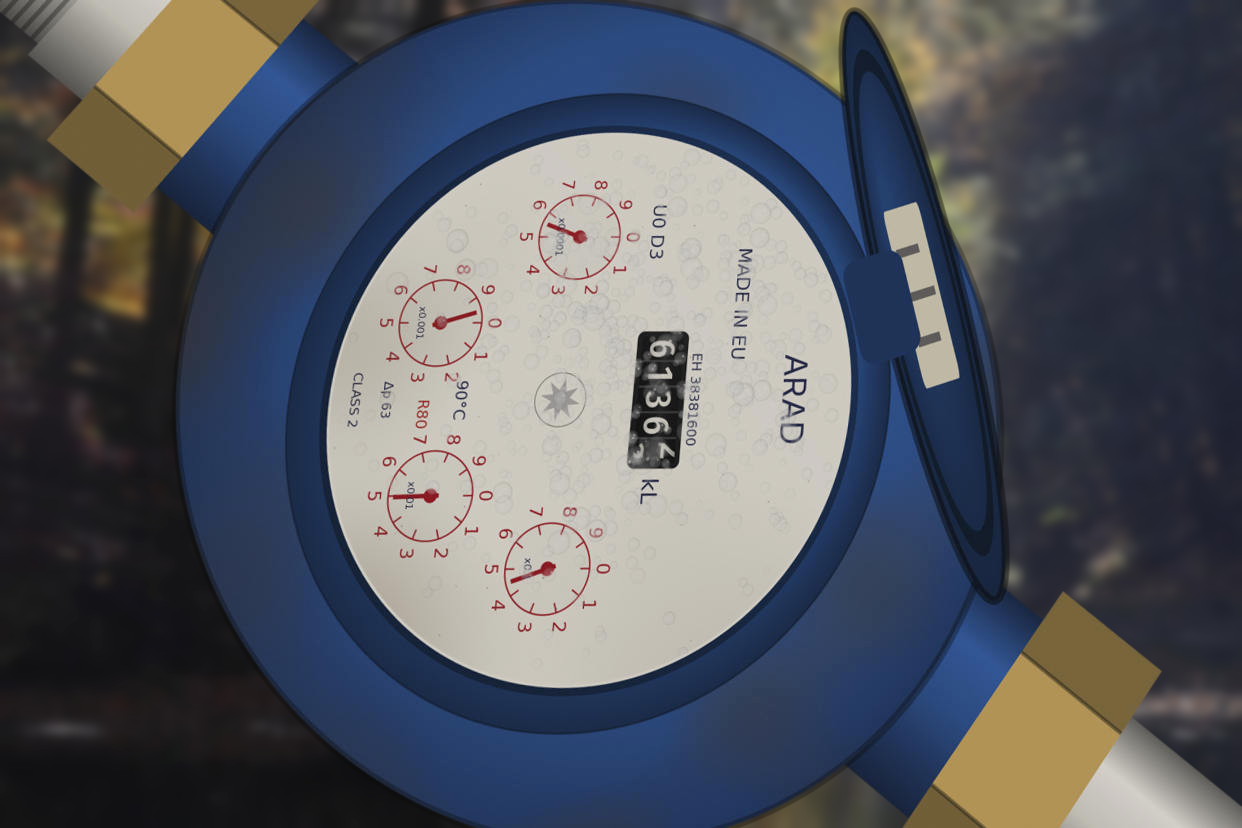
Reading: 61362.4495 kL
